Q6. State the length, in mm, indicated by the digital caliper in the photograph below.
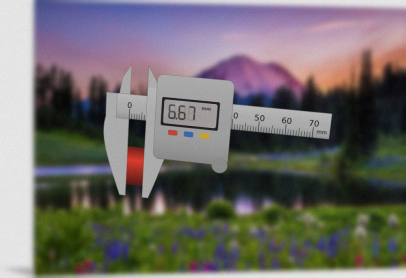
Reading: 6.67 mm
